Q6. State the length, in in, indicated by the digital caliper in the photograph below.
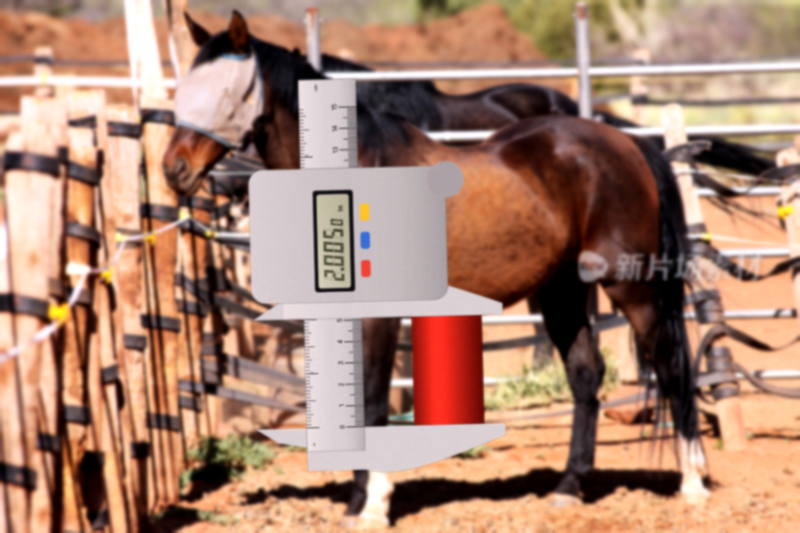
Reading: 2.0050 in
